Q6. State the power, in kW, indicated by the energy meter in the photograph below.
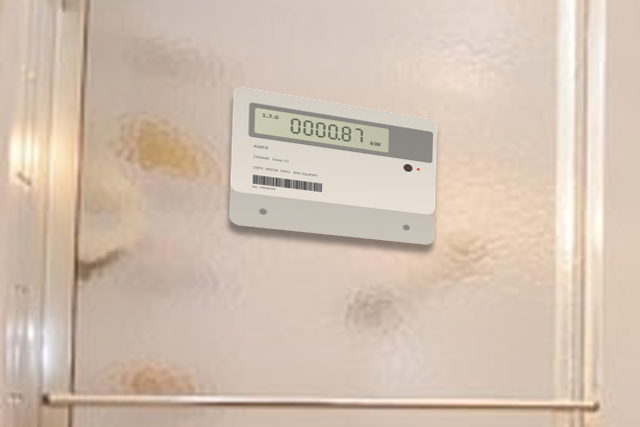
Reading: 0.87 kW
